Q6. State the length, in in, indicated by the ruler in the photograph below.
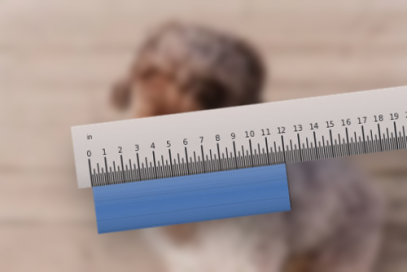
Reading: 12 in
